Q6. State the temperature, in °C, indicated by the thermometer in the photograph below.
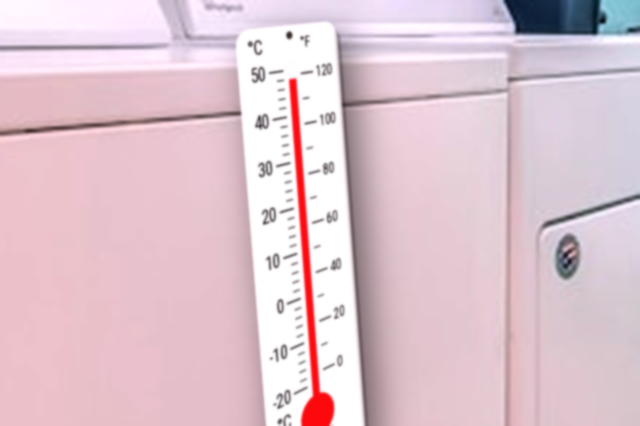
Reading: 48 °C
